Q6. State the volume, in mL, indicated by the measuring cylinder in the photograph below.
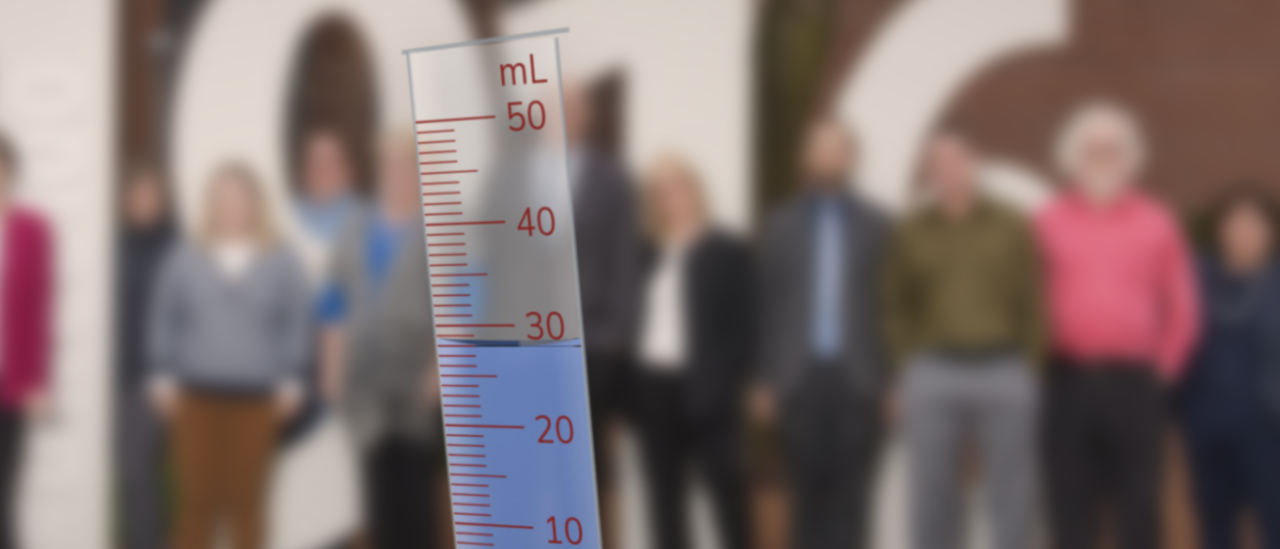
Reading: 28 mL
